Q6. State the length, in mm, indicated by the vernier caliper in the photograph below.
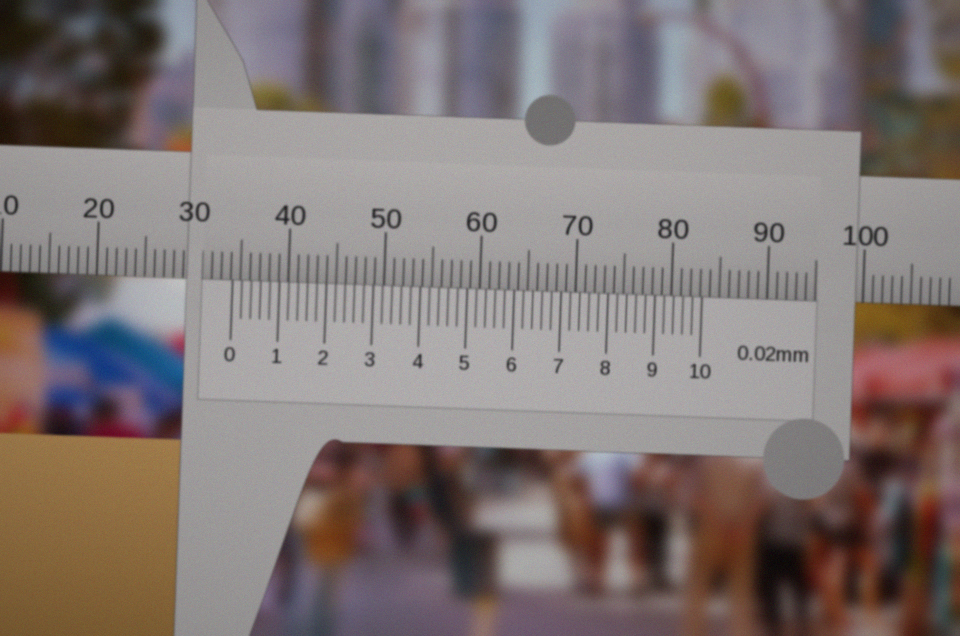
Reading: 34.2 mm
